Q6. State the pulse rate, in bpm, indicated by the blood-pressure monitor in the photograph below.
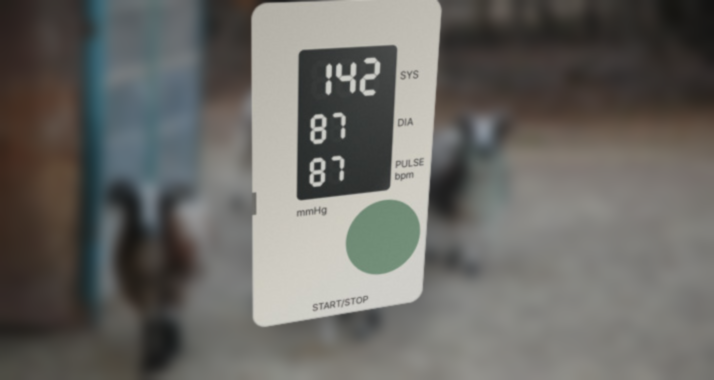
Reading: 87 bpm
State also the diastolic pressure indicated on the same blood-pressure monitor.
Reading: 87 mmHg
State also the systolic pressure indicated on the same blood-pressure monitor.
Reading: 142 mmHg
